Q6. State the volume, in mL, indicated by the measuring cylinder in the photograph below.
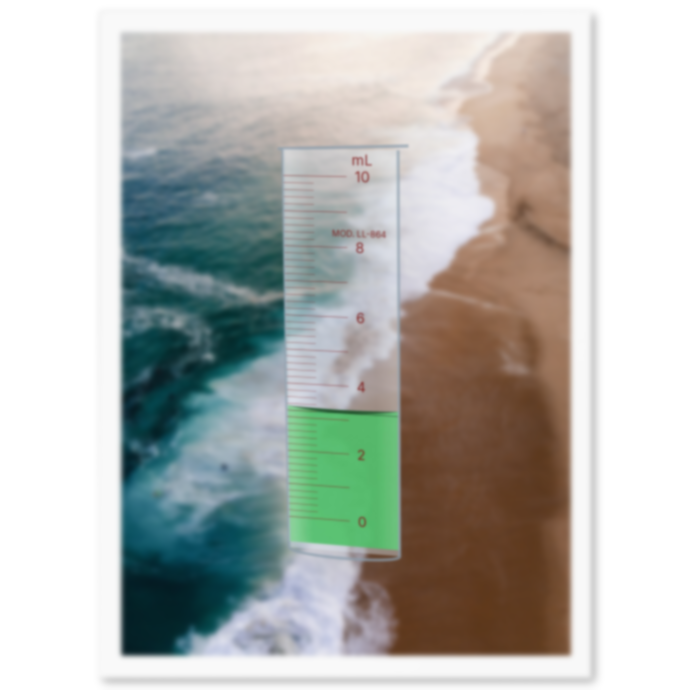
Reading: 3.2 mL
